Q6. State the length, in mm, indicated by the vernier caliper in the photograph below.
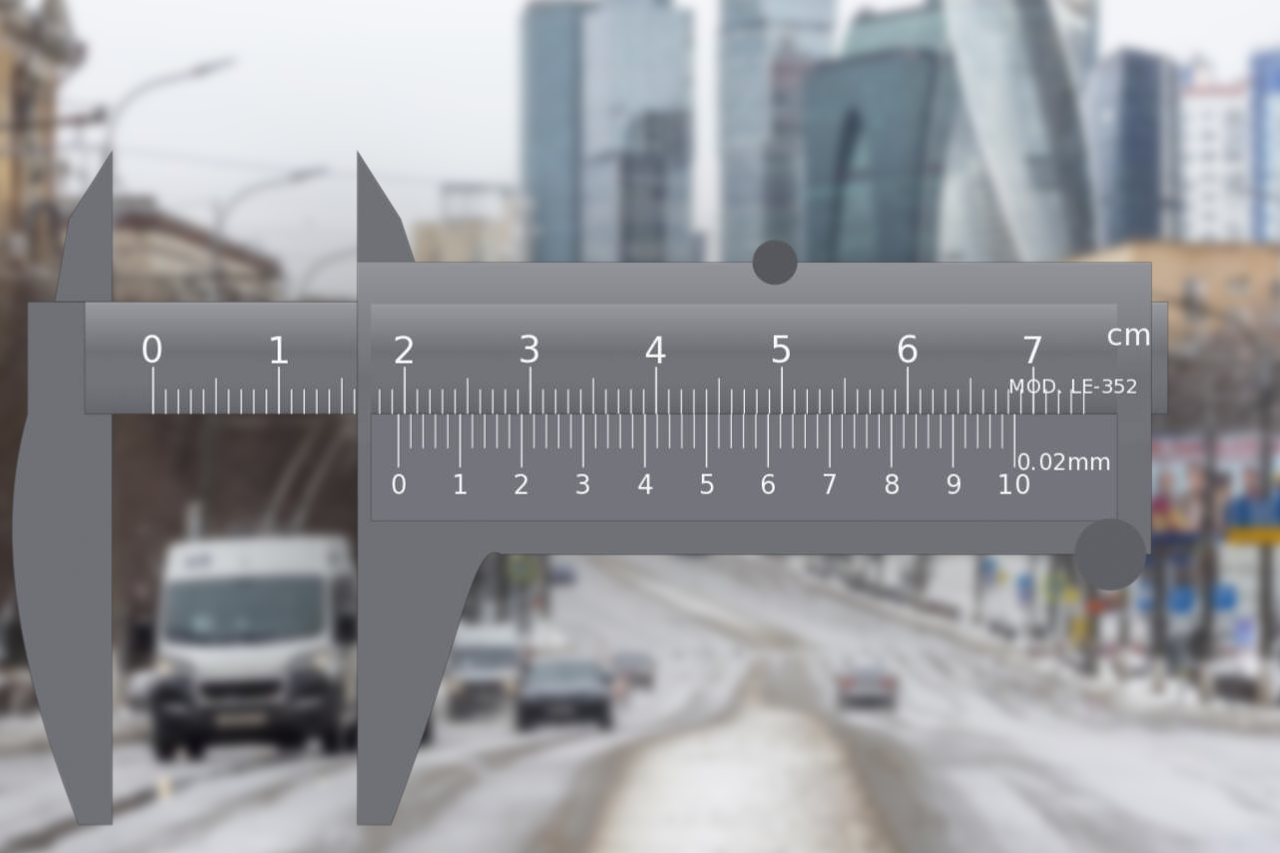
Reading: 19.5 mm
